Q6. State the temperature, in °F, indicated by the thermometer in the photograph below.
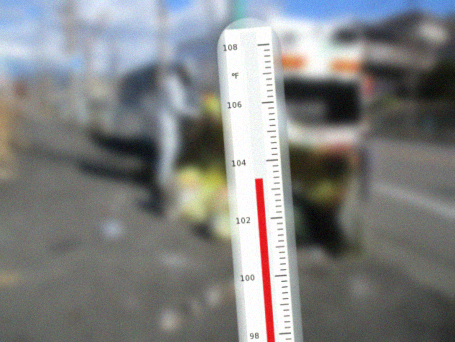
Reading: 103.4 °F
